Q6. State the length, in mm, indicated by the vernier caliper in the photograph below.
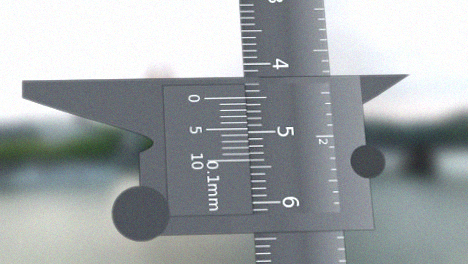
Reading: 45.0 mm
